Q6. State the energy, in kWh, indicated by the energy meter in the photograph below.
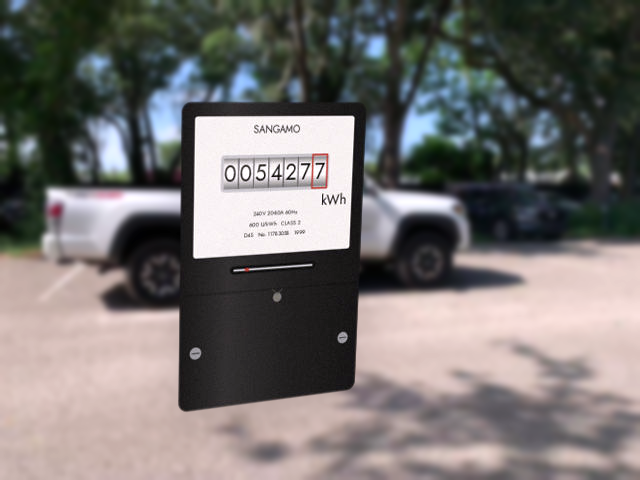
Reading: 5427.7 kWh
